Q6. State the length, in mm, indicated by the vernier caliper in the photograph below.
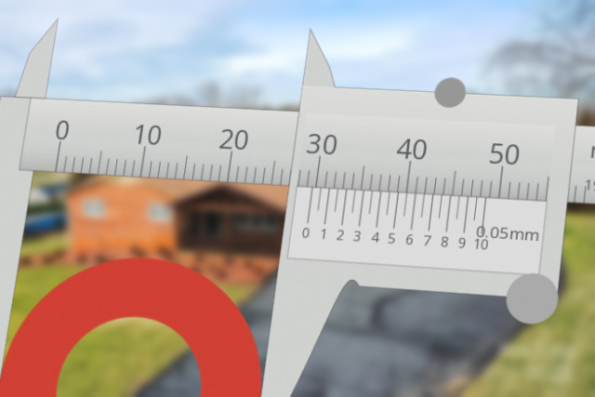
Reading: 29.6 mm
